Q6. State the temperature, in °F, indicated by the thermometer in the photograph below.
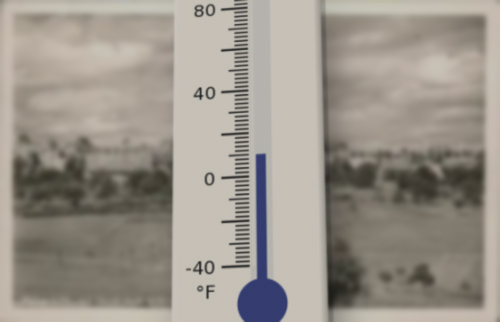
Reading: 10 °F
